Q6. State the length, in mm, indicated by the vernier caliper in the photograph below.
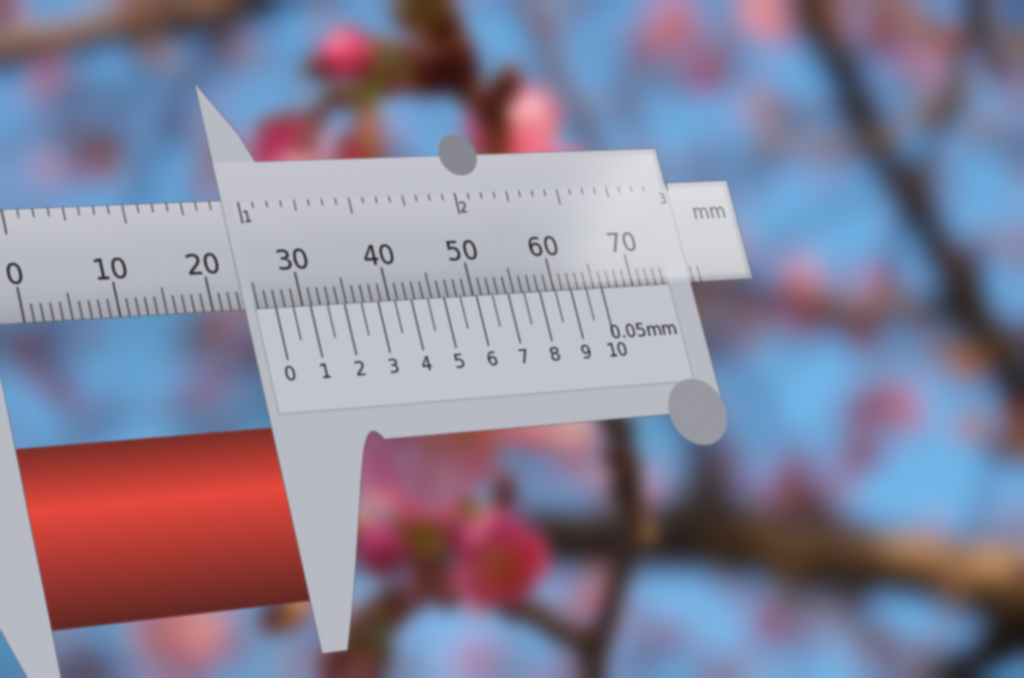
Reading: 27.0 mm
